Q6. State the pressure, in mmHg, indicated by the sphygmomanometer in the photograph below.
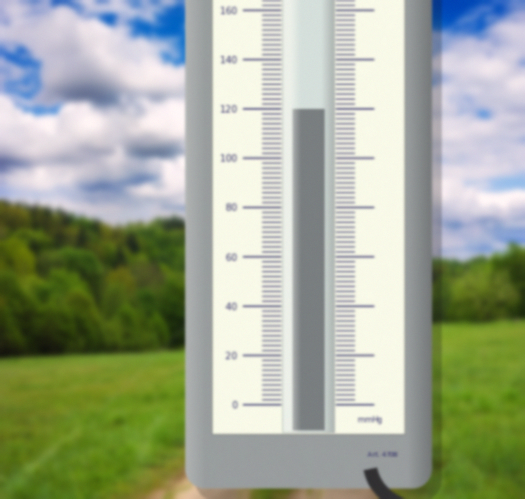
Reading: 120 mmHg
